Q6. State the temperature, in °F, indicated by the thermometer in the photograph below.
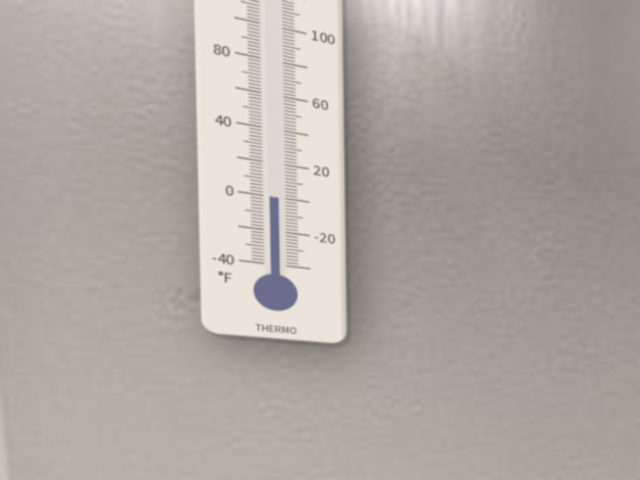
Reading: 0 °F
